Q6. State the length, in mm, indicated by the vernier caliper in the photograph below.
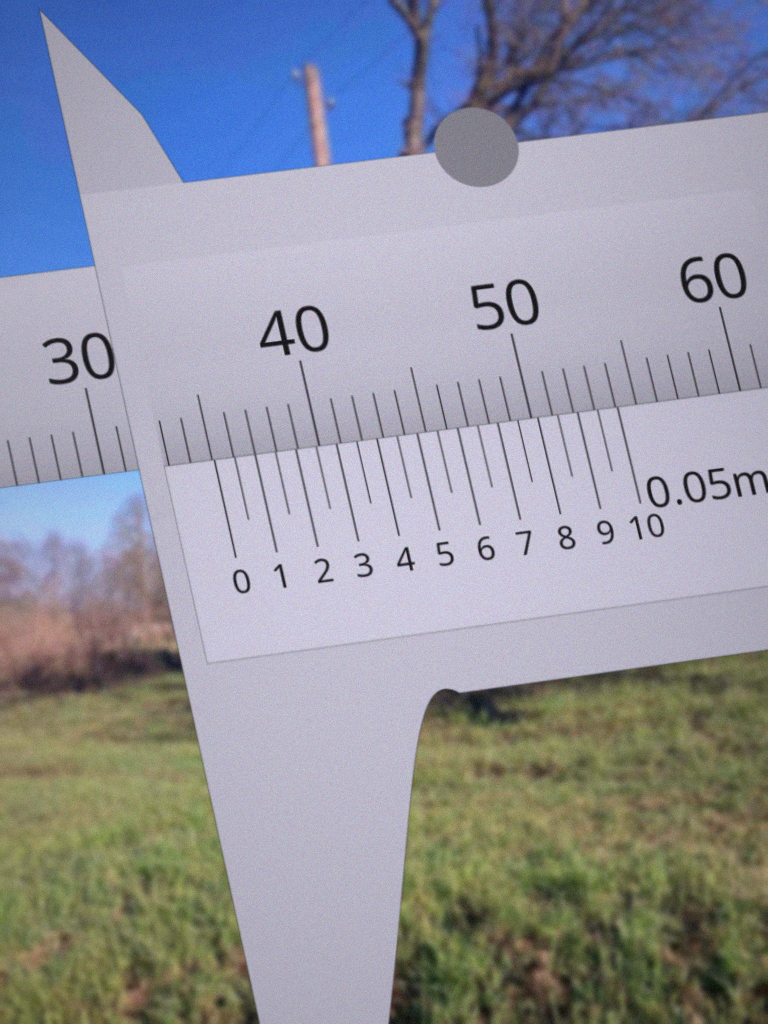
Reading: 35.1 mm
